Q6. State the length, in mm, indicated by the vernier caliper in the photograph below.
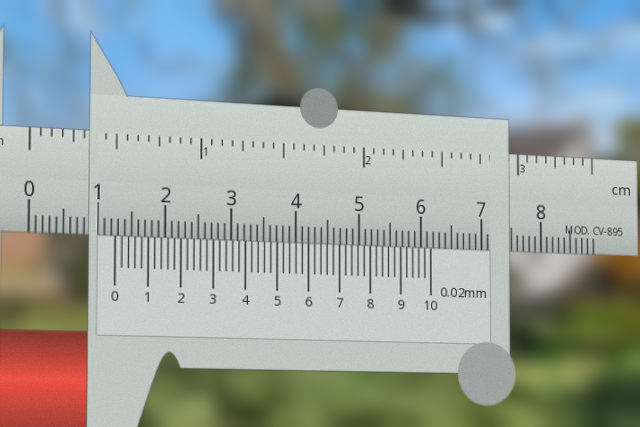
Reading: 12.6 mm
